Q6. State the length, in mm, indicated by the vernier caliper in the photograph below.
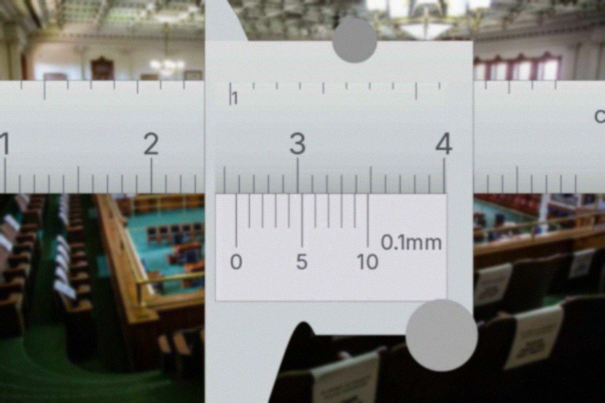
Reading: 25.8 mm
